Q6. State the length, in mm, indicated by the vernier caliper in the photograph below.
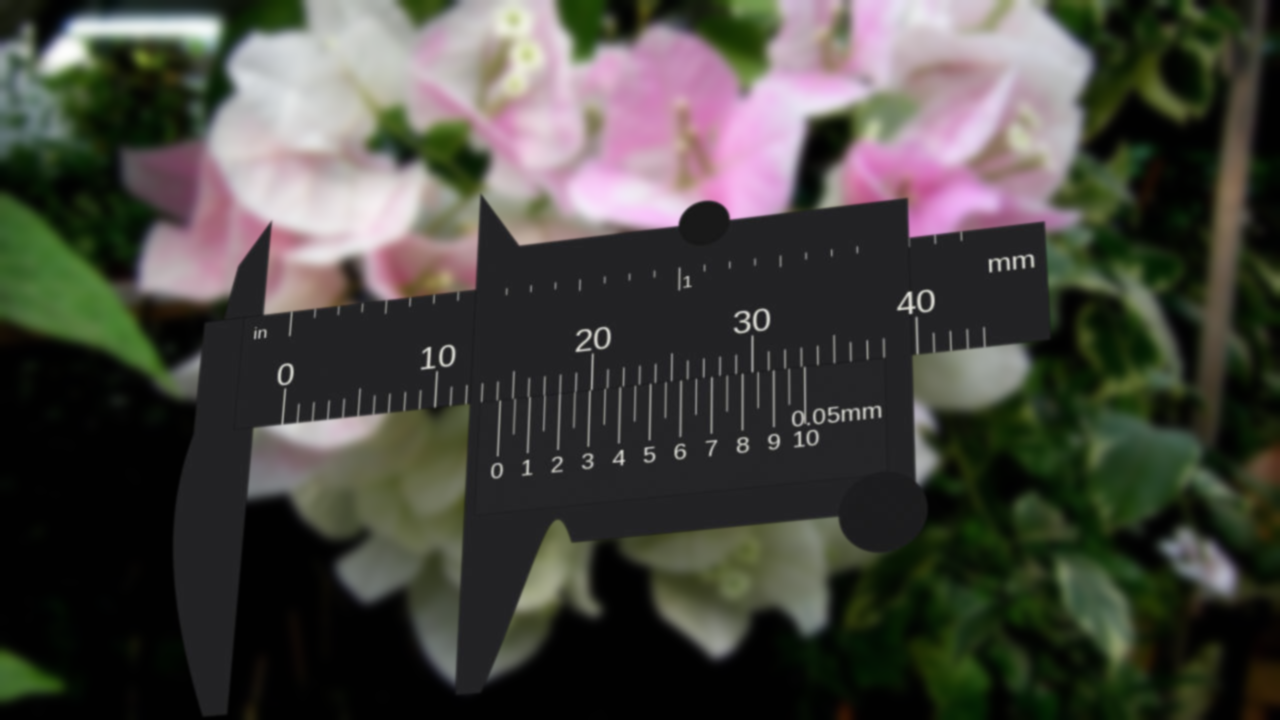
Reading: 14.2 mm
